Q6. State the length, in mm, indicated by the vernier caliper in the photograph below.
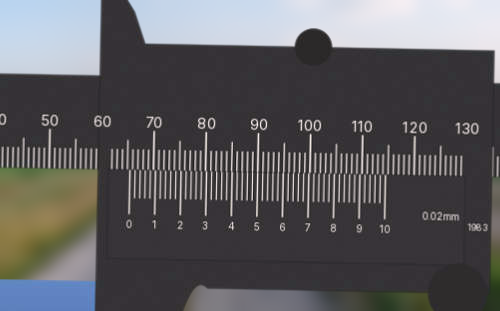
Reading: 65.5 mm
